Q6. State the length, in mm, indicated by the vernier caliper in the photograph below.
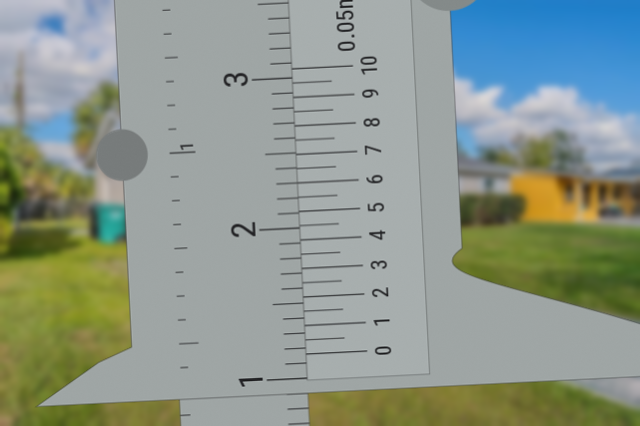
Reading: 11.6 mm
